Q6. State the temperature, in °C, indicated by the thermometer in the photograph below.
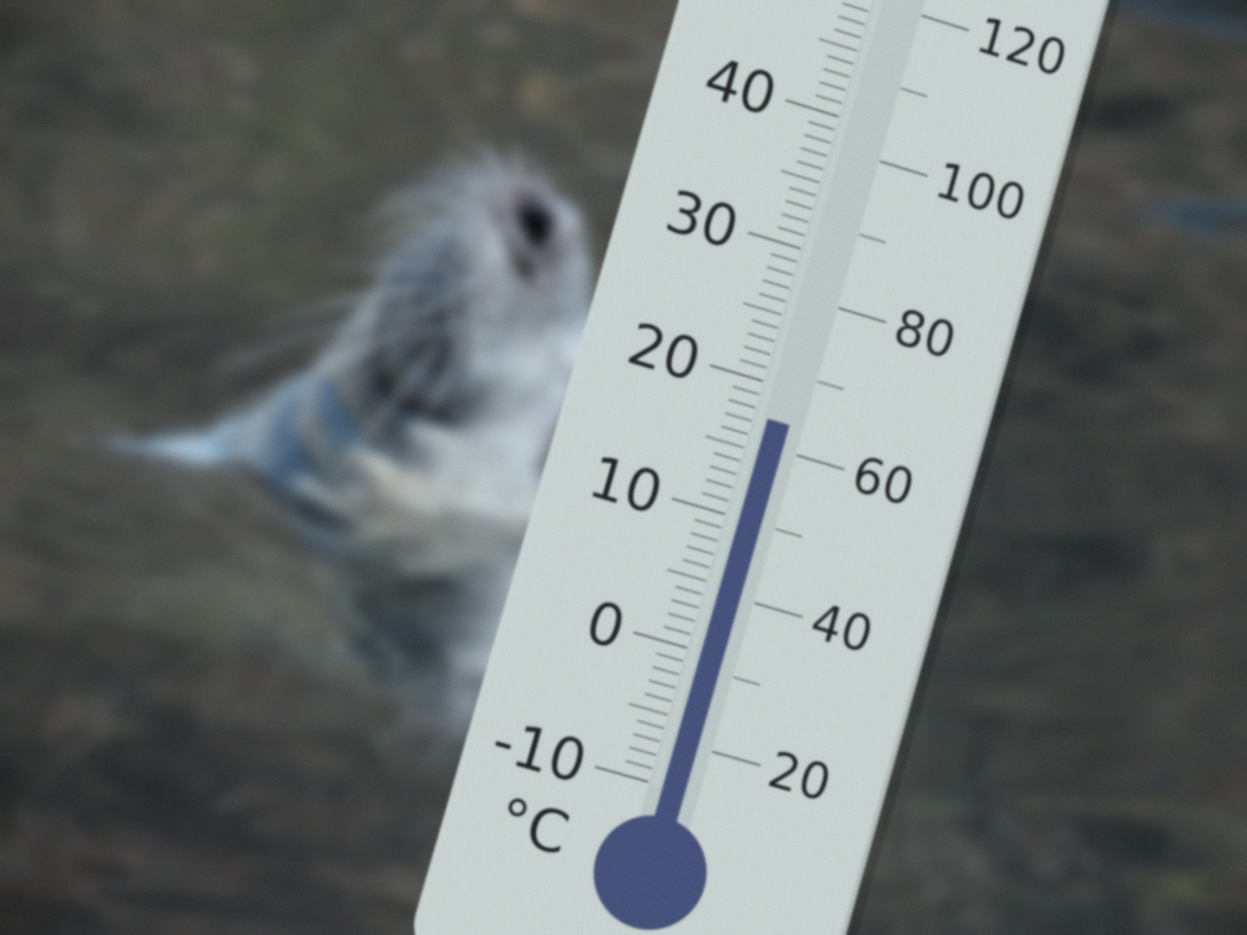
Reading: 17.5 °C
